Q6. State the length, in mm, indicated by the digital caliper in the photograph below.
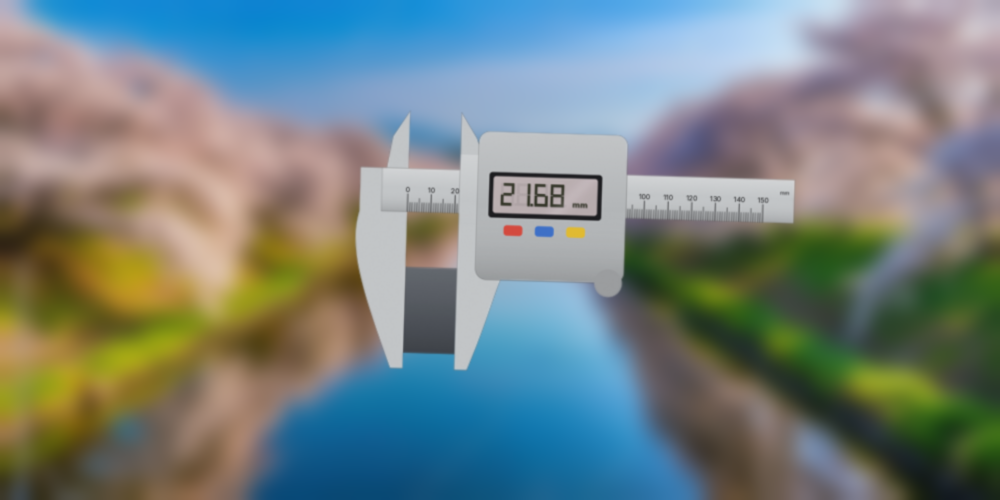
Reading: 21.68 mm
